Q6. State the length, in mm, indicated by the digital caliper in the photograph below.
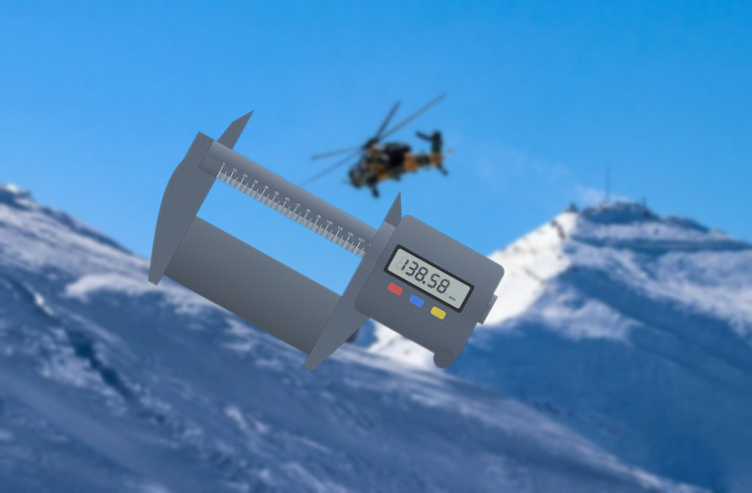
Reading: 138.58 mm
